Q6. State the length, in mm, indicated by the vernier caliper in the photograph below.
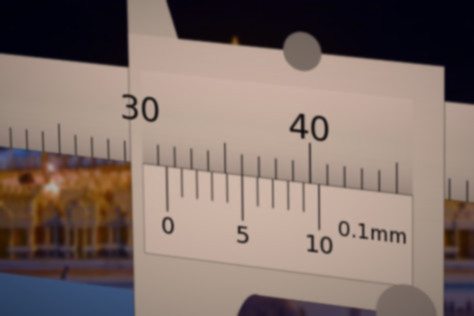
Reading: 31.5 mm
